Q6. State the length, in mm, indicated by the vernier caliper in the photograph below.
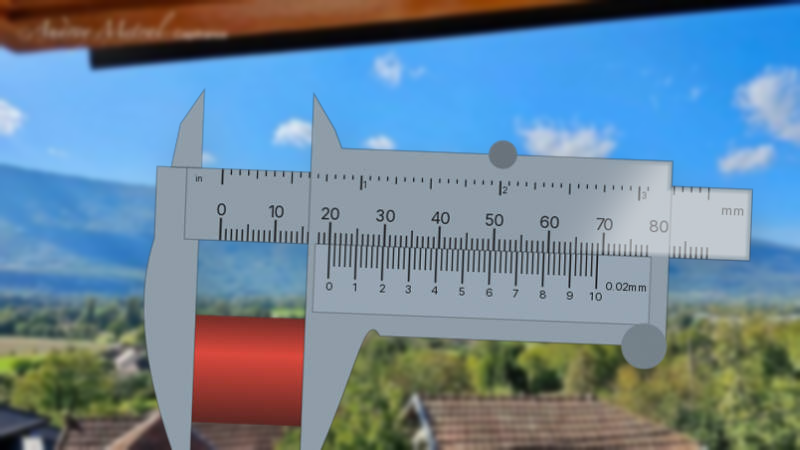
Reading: 20.0 mm
